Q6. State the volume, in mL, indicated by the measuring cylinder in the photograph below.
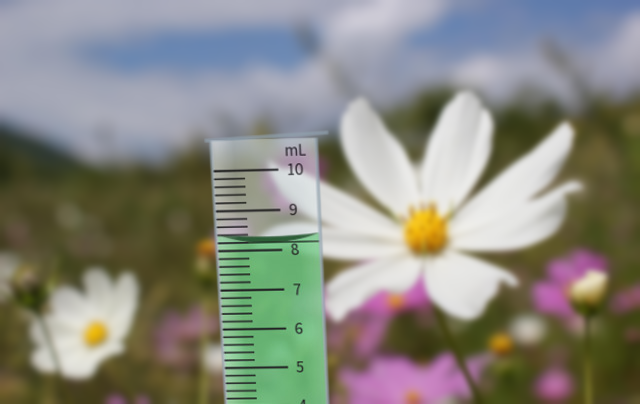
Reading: 8.2 mL
